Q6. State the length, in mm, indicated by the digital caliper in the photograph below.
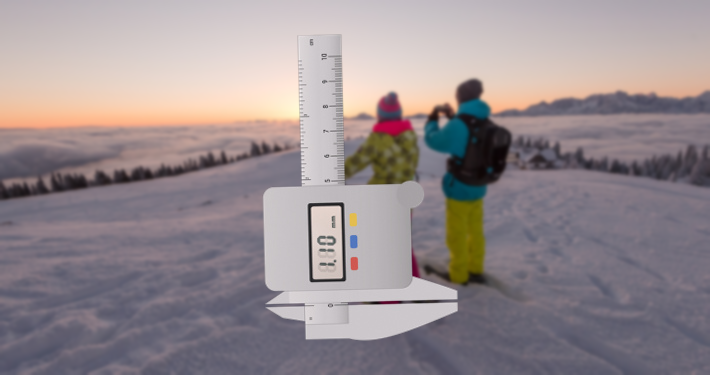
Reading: 1.10 mm
